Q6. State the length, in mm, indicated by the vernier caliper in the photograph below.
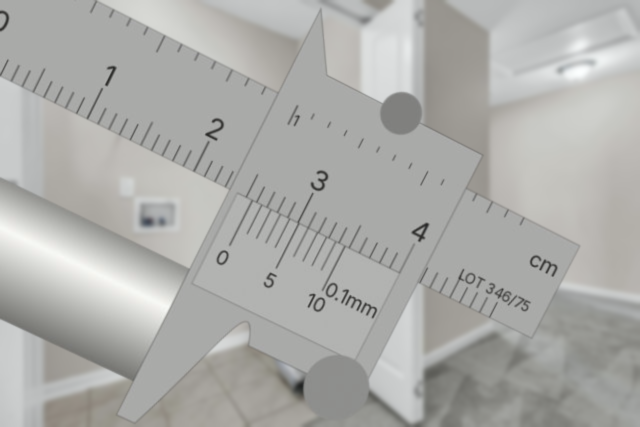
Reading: 25.6 mm
